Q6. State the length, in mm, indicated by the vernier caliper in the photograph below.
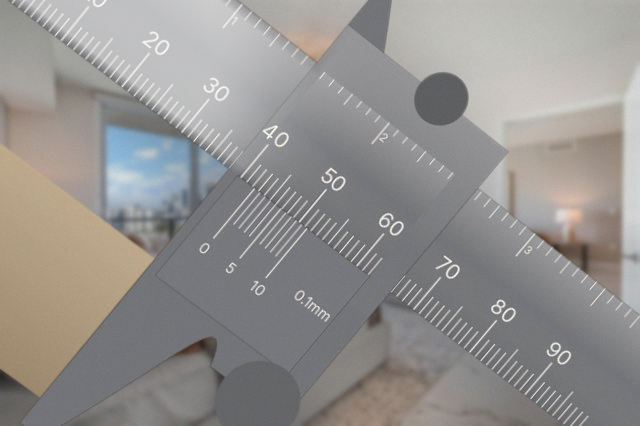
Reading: 42.4 mm
